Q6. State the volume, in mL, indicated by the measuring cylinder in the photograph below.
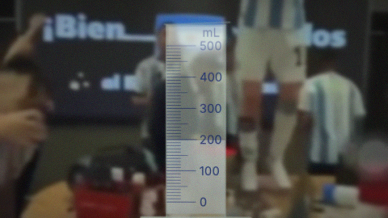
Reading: 200 mL
